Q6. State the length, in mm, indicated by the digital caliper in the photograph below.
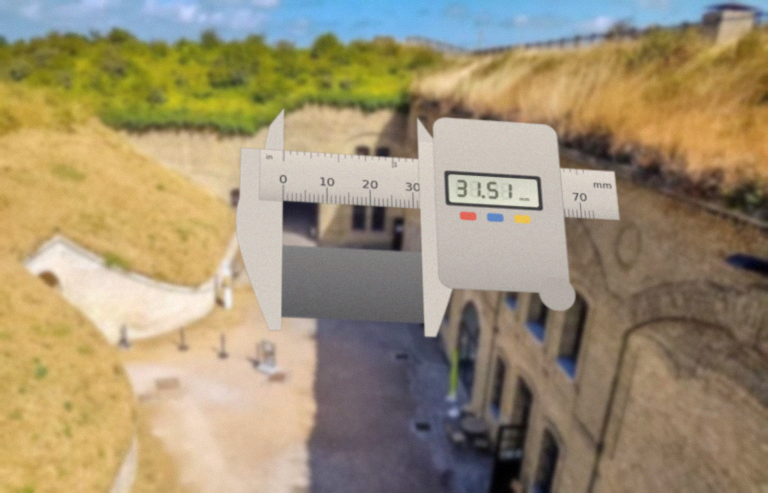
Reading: 31.51 mm
